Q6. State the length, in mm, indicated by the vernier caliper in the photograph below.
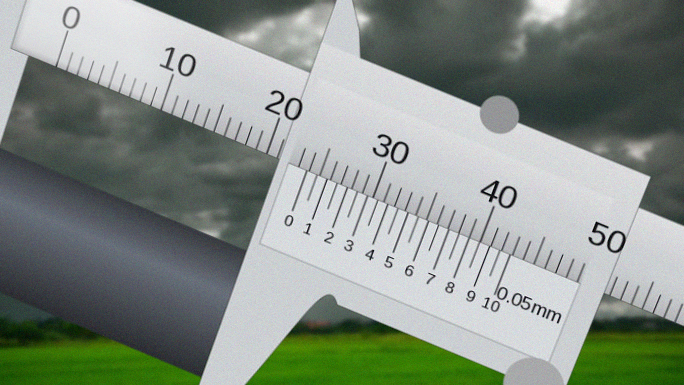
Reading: 23.8 mm
